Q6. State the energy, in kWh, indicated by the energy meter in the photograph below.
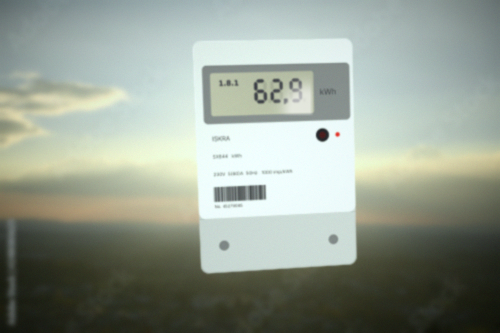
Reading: 62.9 kWh
